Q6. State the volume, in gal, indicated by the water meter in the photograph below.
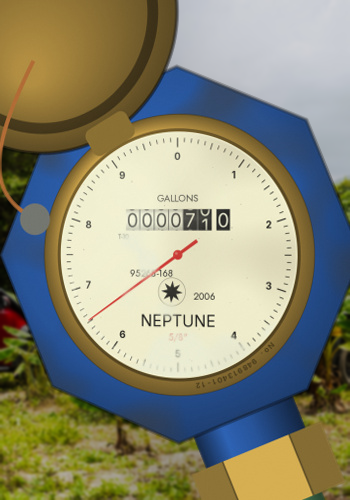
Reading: 706.5 gal
